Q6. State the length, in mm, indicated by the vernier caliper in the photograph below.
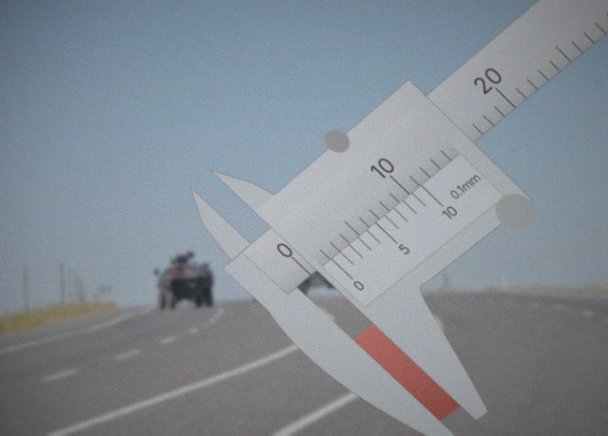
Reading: 2.1 mm
